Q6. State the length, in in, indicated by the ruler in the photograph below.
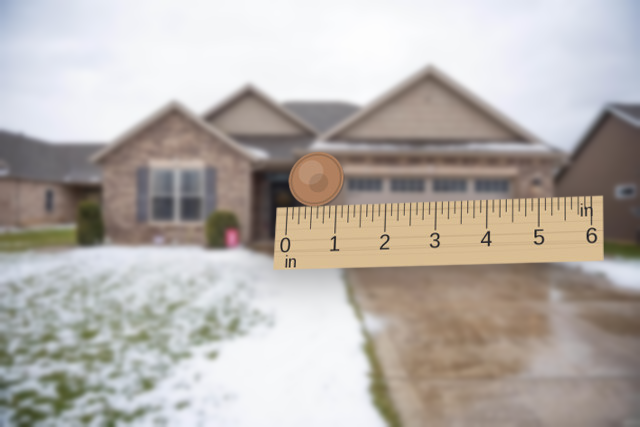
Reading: 1.125 in
